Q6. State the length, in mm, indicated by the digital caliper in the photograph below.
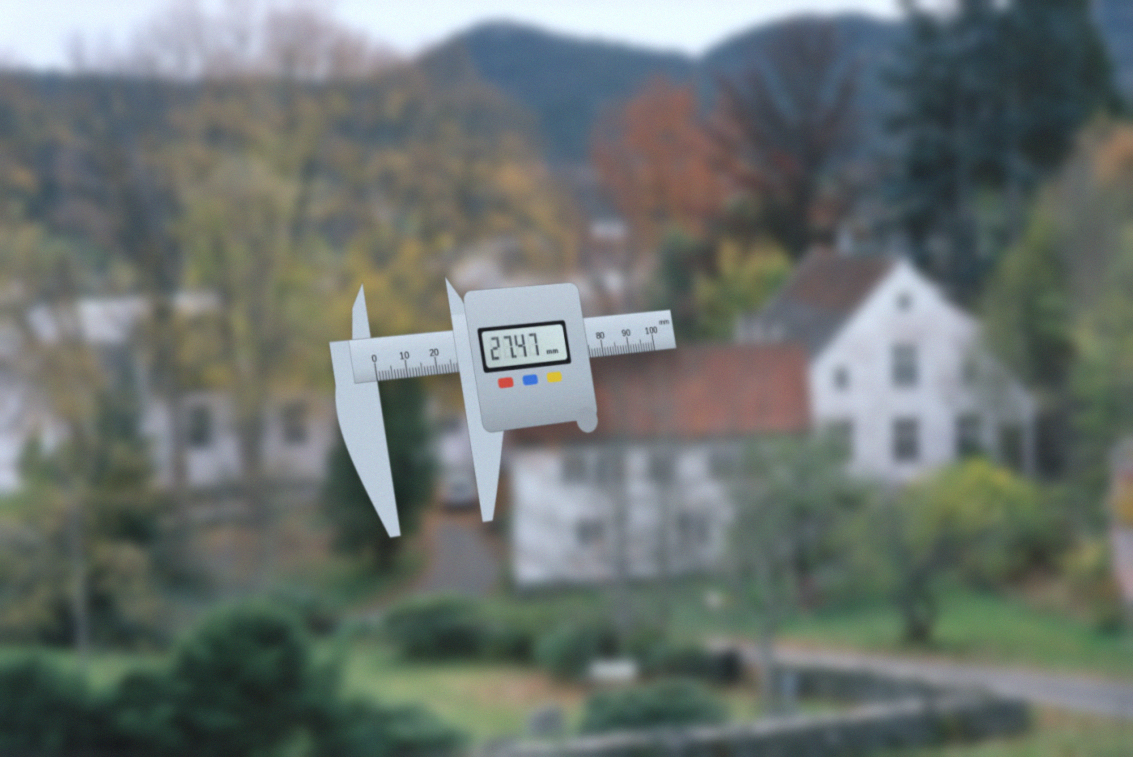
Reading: 27.47 mm
